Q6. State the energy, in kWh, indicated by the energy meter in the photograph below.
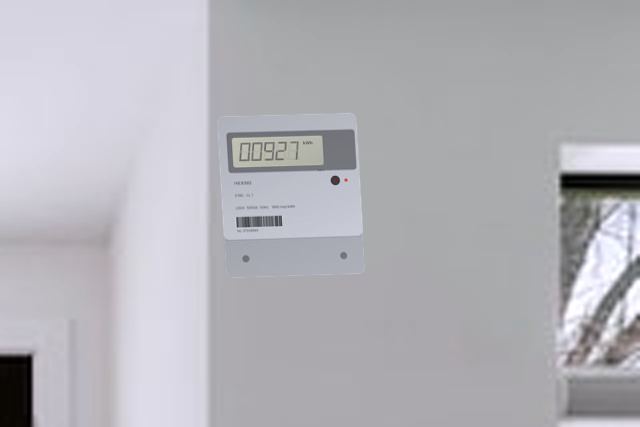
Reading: 927 kWh
